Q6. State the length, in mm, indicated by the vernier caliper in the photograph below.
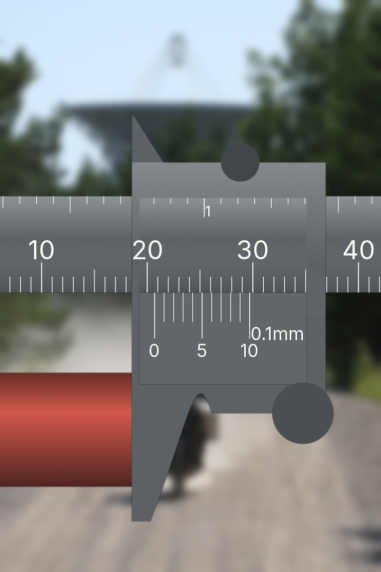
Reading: 20.7 mm
